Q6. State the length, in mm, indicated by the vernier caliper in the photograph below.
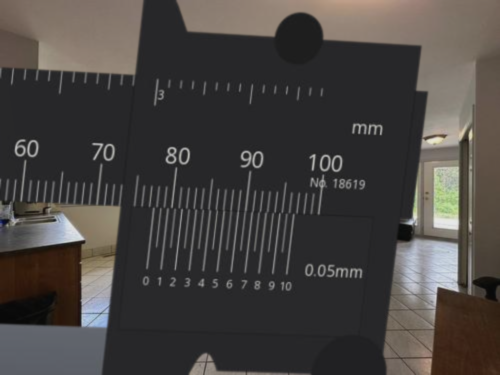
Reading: 77.6 mm
